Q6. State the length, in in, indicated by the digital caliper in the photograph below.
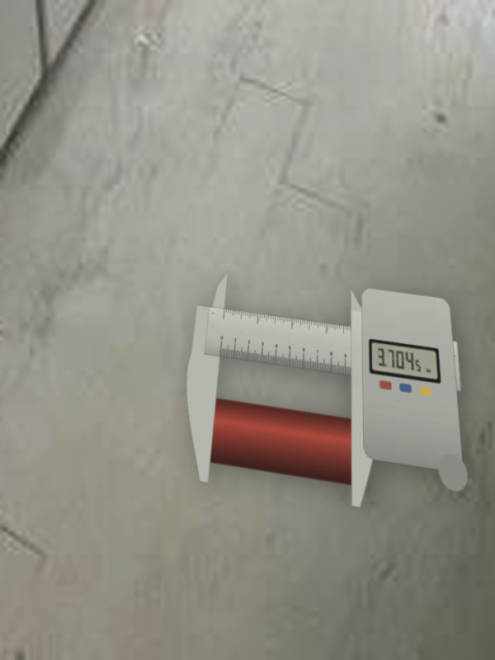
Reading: 3.7045 in
